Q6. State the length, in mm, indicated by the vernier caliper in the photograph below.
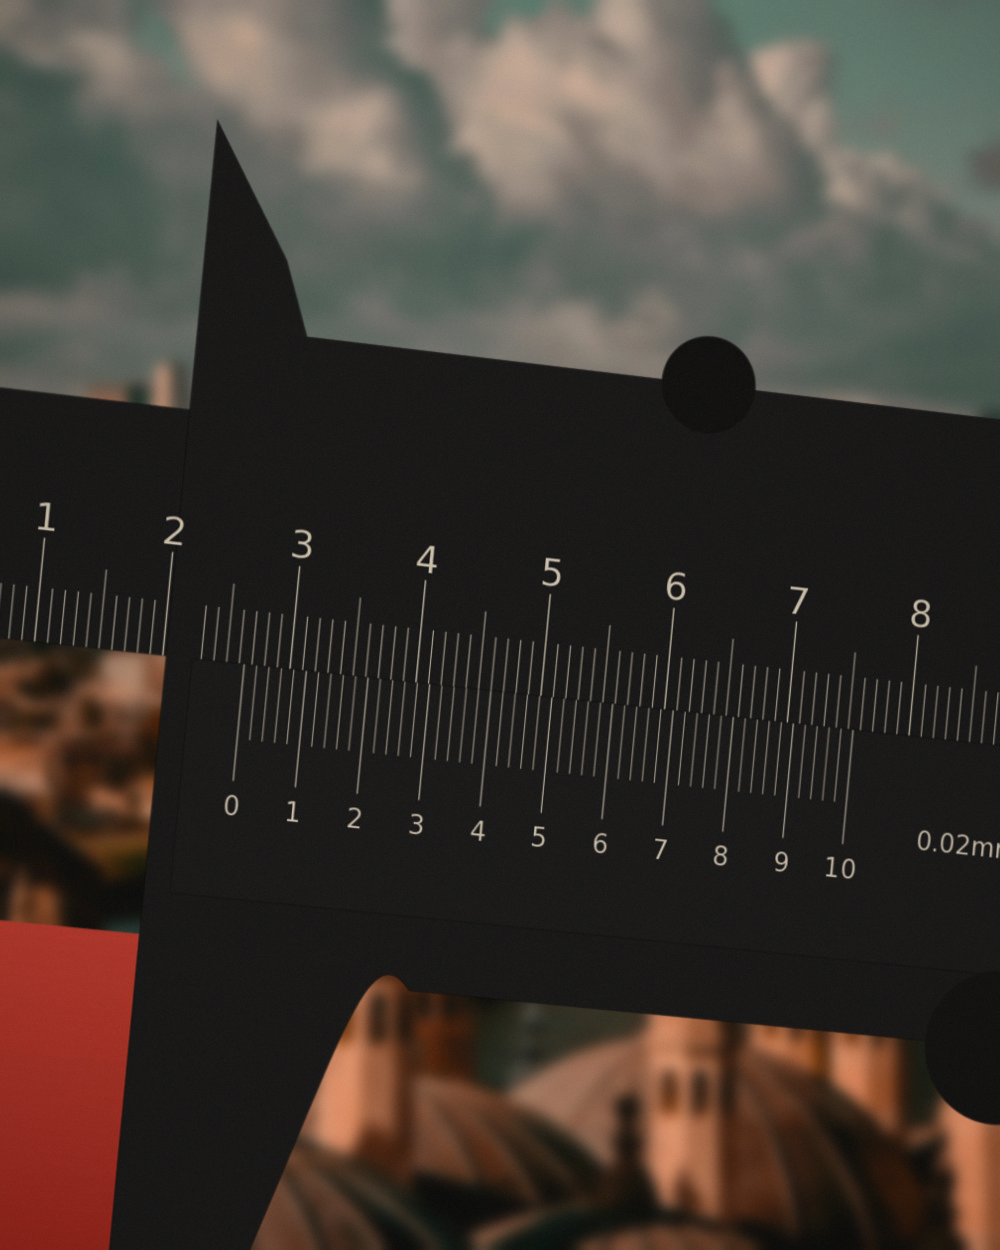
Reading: 26.4 mm
